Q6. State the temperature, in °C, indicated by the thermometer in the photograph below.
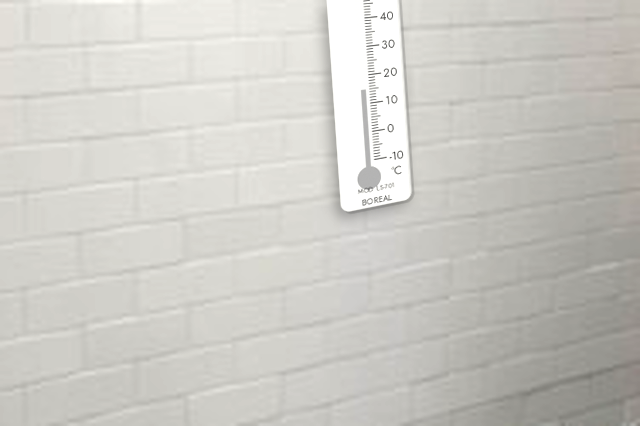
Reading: 15 °C
